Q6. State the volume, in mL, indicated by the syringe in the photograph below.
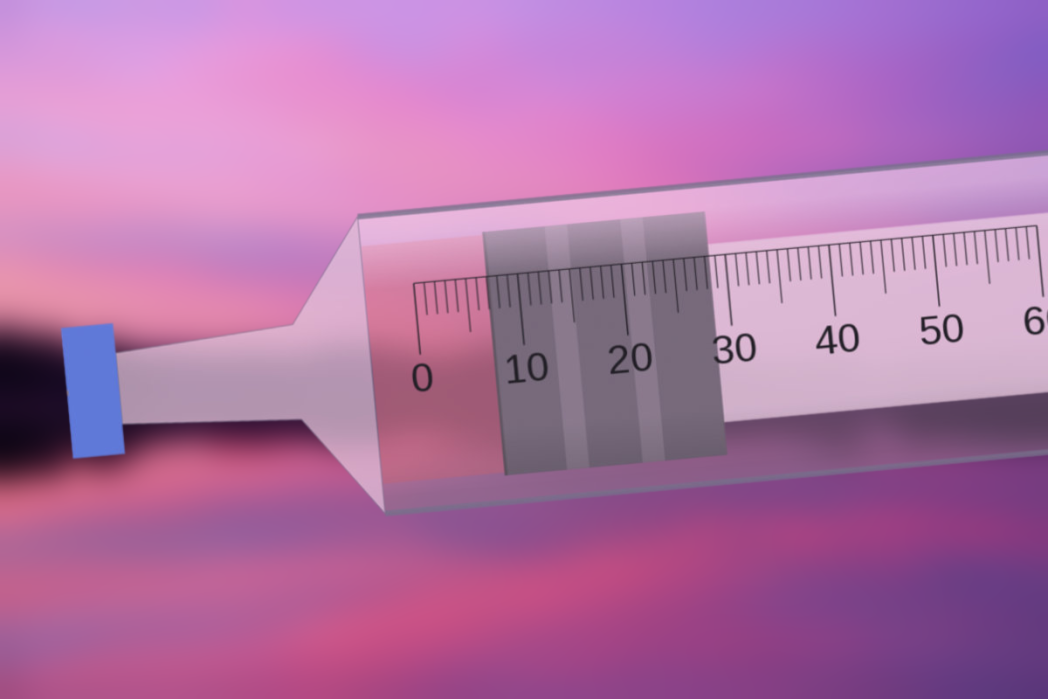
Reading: 7 mL
